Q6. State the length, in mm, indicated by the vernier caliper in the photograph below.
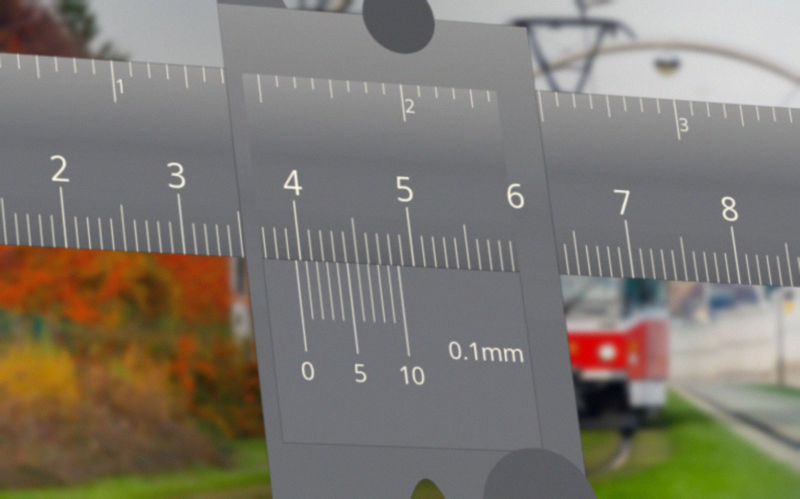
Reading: 39.6 mm
